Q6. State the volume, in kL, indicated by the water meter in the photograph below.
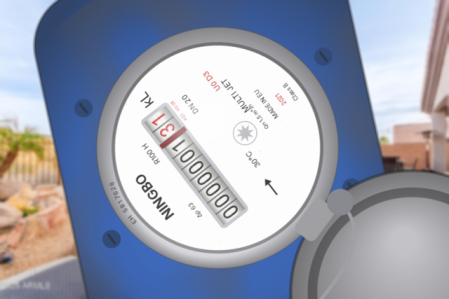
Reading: 1.31 kL
